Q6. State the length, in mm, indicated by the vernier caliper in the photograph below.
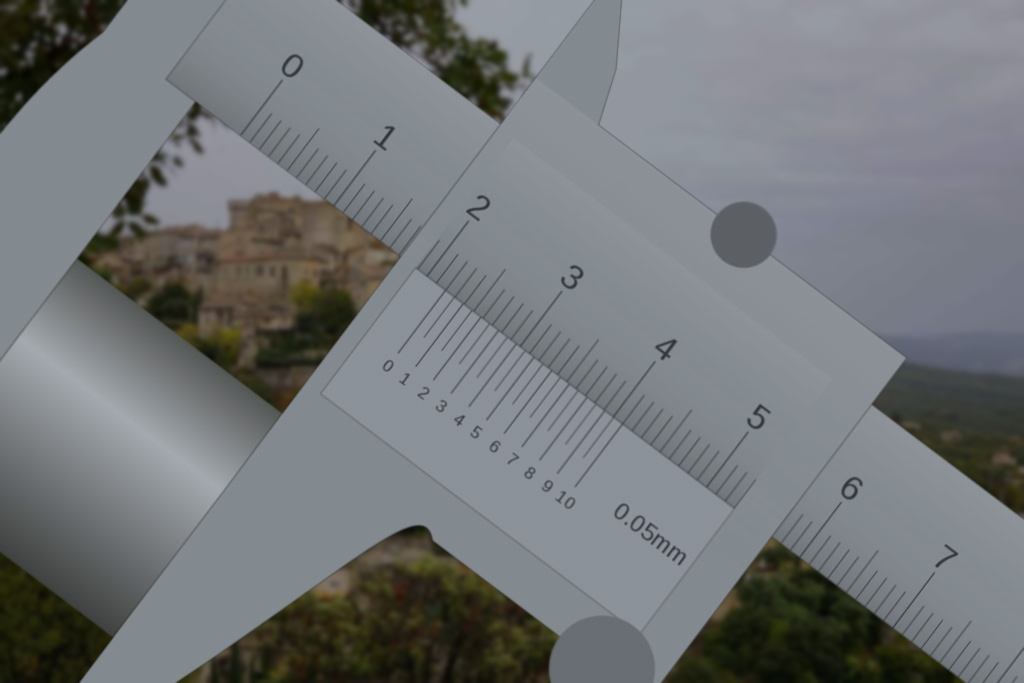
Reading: 22.0 mm
